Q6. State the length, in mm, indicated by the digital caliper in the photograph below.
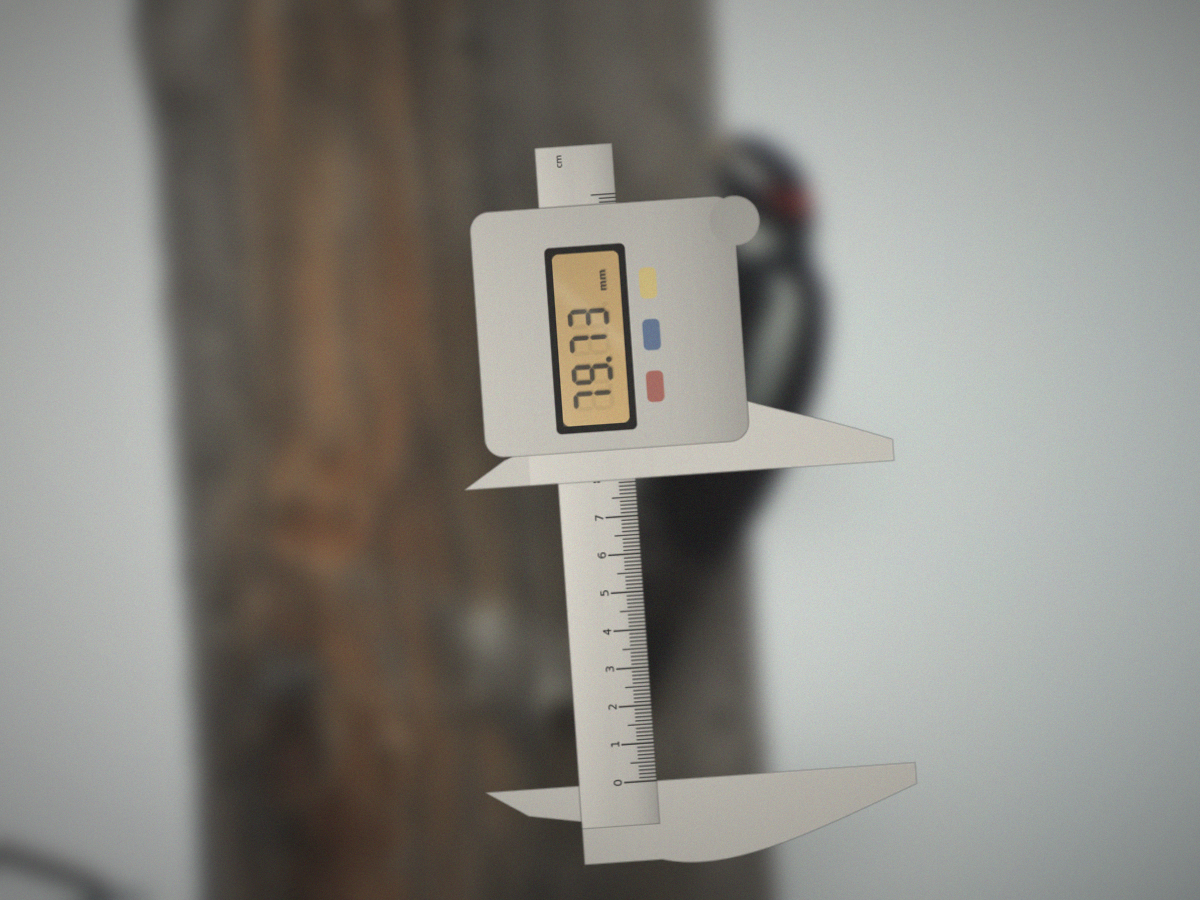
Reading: 79.73 mm
